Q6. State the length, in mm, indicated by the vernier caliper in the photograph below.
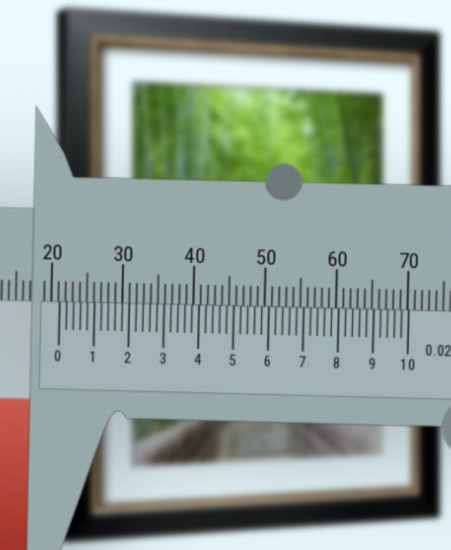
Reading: 21.2 mm
